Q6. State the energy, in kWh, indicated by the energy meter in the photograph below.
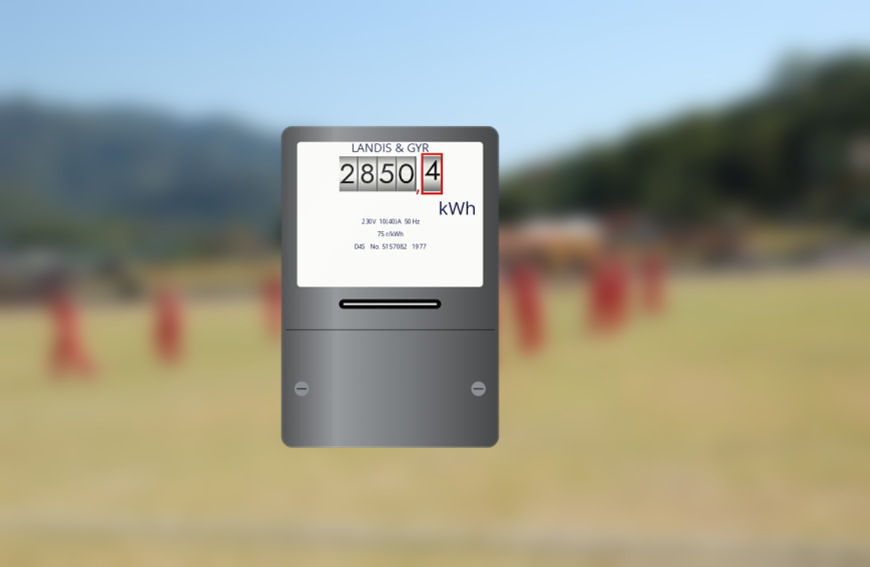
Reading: 2850.4 kWh
